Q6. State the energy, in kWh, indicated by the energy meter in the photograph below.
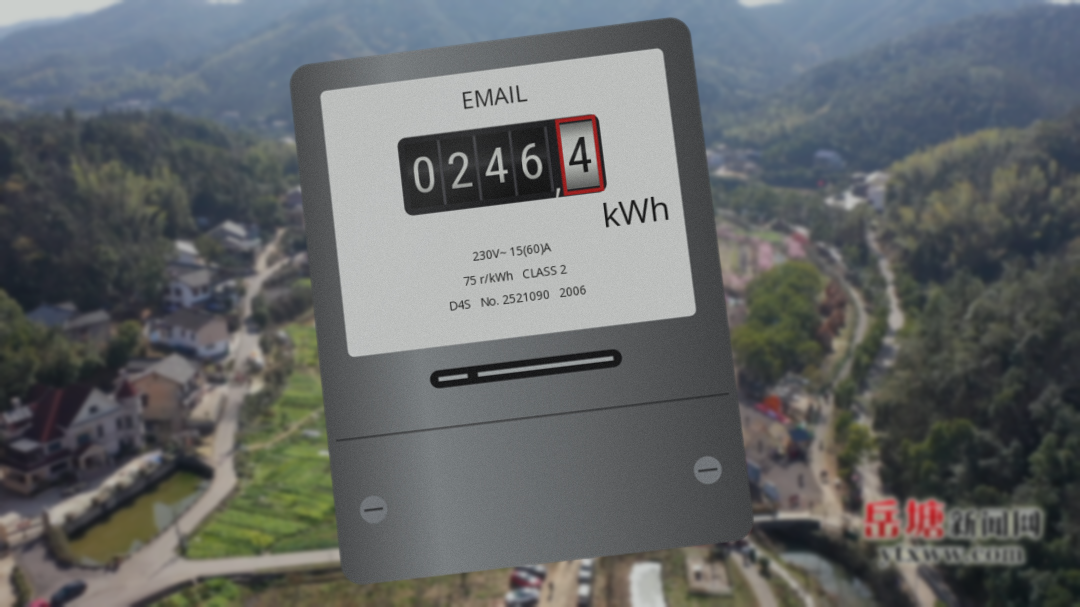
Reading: 246.4 kWh
